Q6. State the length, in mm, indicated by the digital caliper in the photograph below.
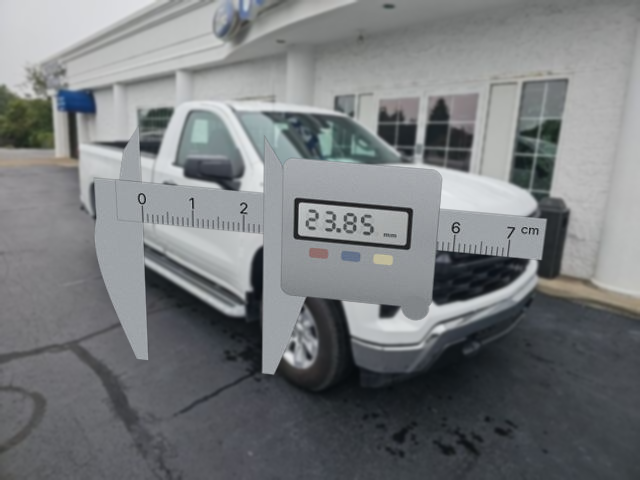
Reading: 23.85 mm
